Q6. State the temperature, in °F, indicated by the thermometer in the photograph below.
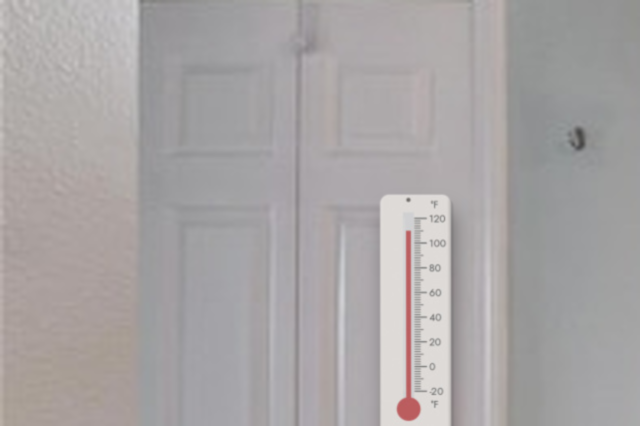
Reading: 110 °F
